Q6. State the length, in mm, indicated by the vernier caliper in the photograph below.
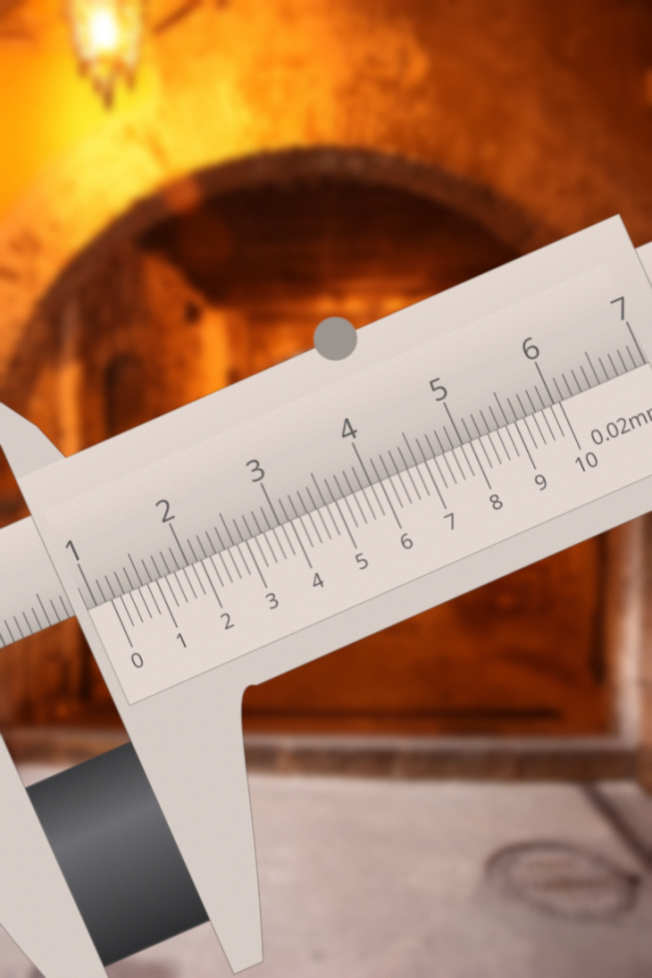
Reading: 11.6 mm
